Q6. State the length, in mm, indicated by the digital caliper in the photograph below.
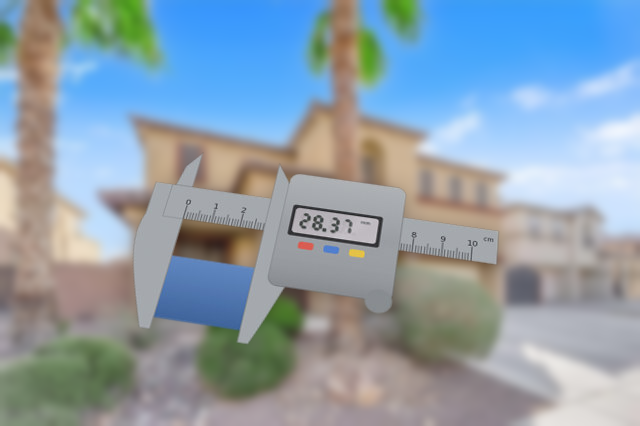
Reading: 28.37 mm
